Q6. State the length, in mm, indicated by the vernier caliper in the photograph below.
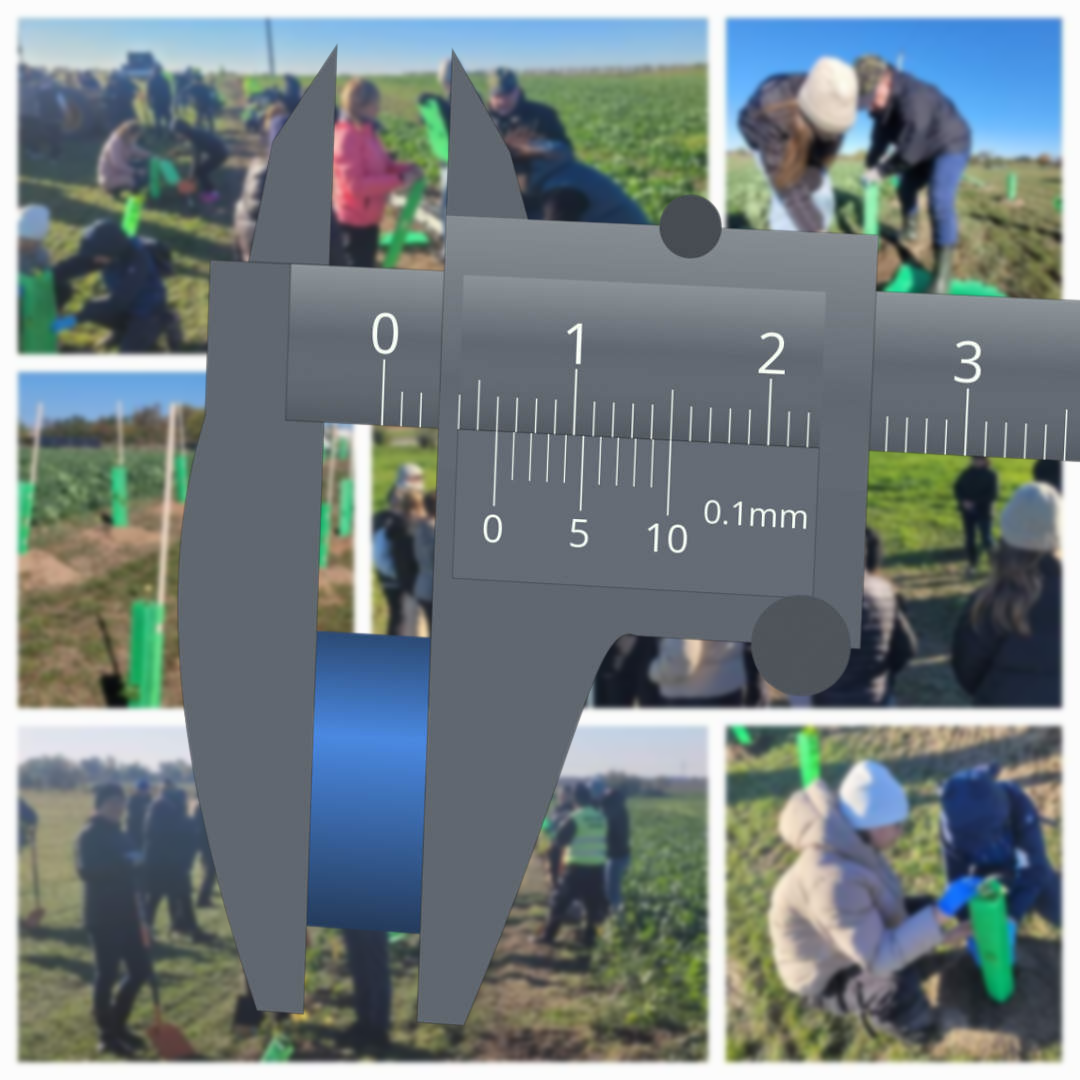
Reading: 6.0 mm
